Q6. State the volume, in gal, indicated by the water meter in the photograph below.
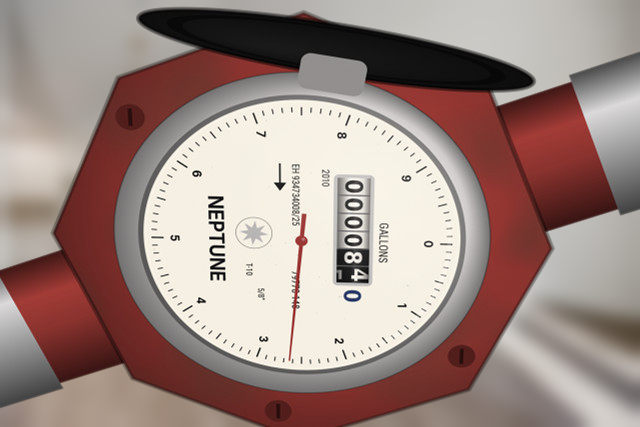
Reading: 842.6 gal
